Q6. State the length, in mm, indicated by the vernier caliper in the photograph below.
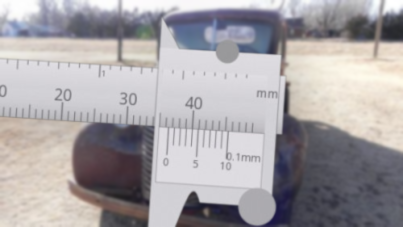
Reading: 36.4 mm
